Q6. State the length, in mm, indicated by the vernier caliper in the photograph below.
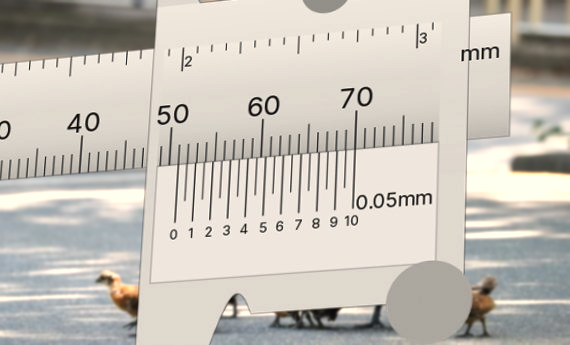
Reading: 51.0 mm
